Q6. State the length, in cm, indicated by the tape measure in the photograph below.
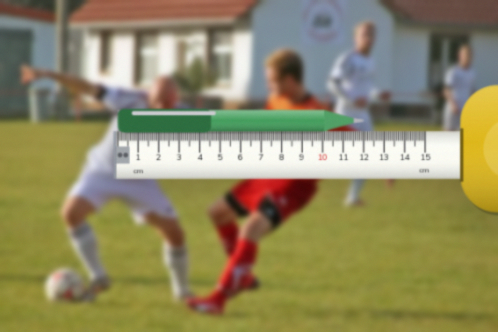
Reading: 12 cm
